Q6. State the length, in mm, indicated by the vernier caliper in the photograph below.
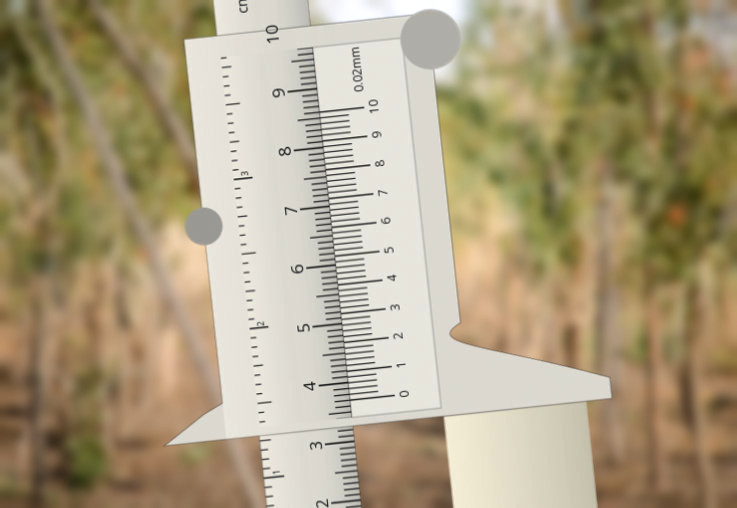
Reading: 37.0 mm
